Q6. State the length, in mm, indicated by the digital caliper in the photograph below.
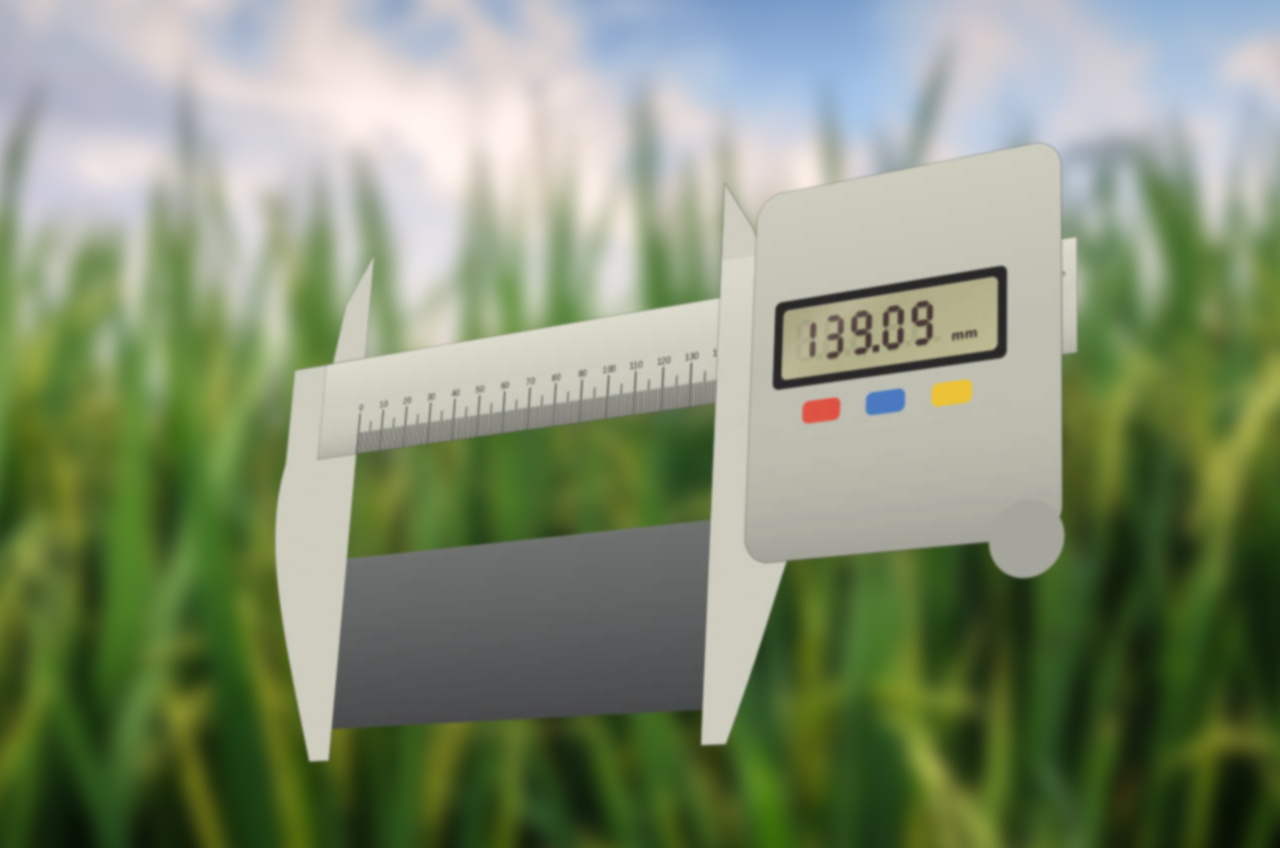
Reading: 139.09 mm
